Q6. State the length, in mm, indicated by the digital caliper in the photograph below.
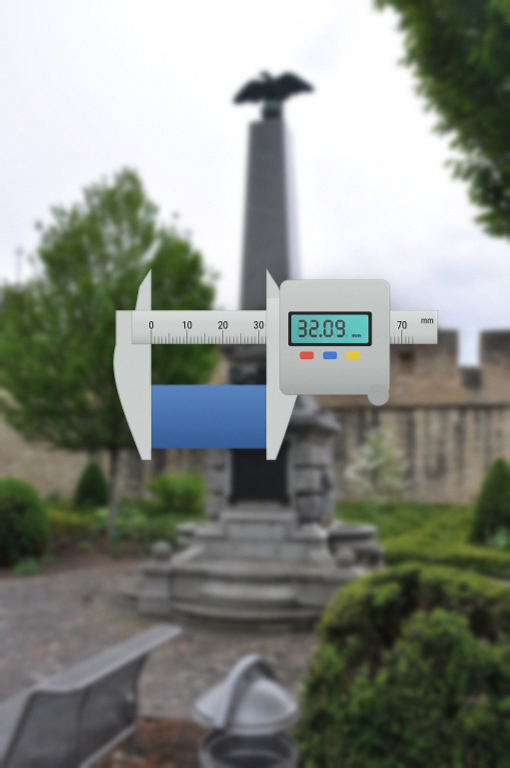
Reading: 32.09 mm
